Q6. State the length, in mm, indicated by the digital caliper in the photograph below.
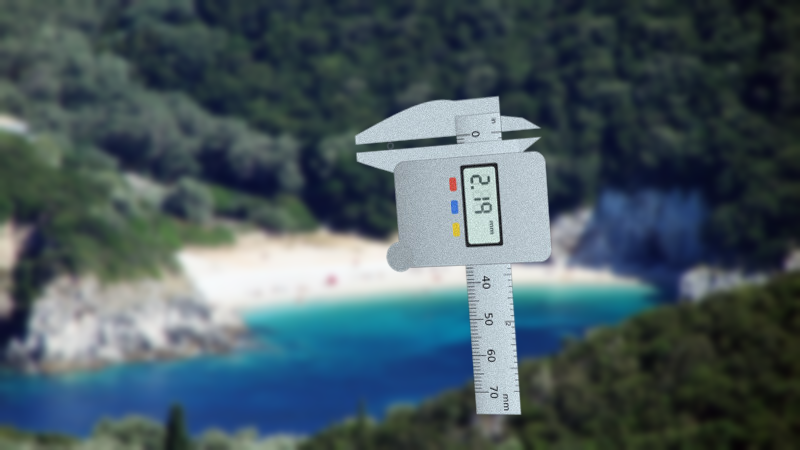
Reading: 2.19 mm
